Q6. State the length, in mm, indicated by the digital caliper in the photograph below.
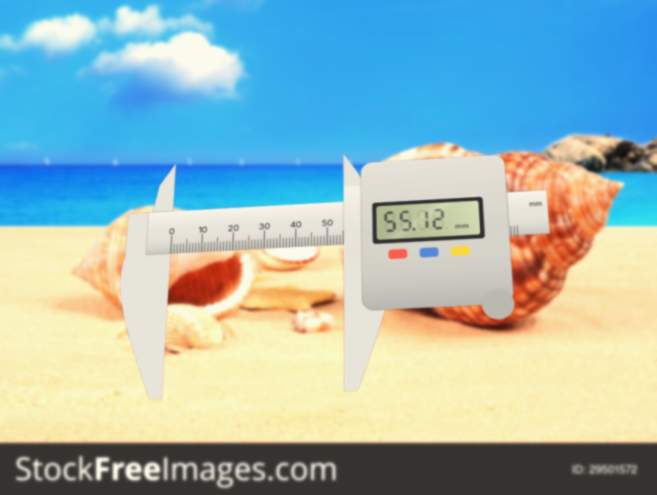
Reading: 55.12 mm
